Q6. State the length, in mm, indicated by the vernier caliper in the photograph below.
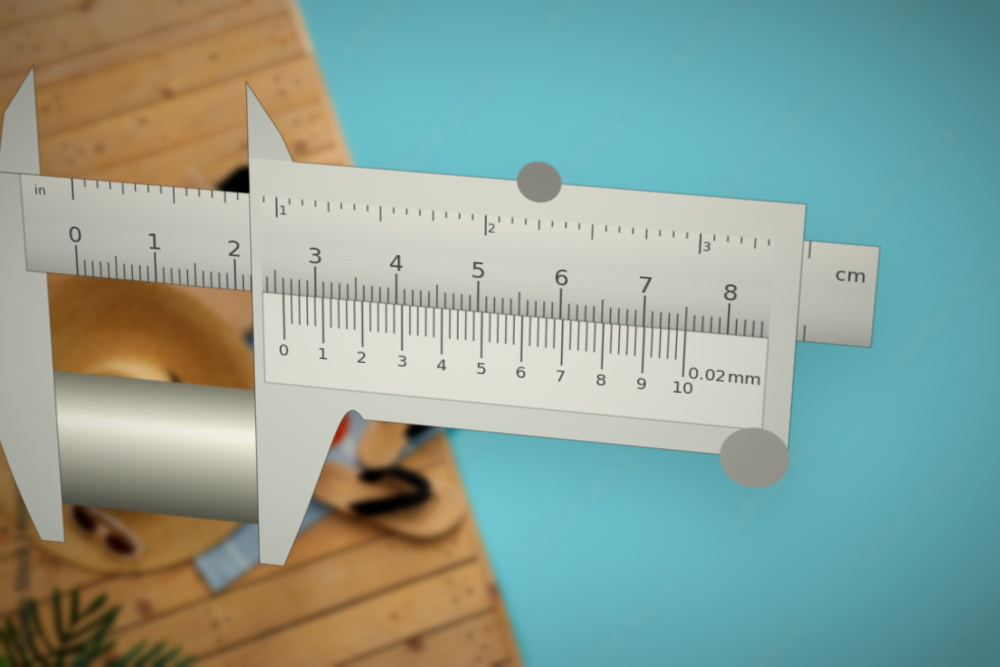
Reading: 26.0 mm
